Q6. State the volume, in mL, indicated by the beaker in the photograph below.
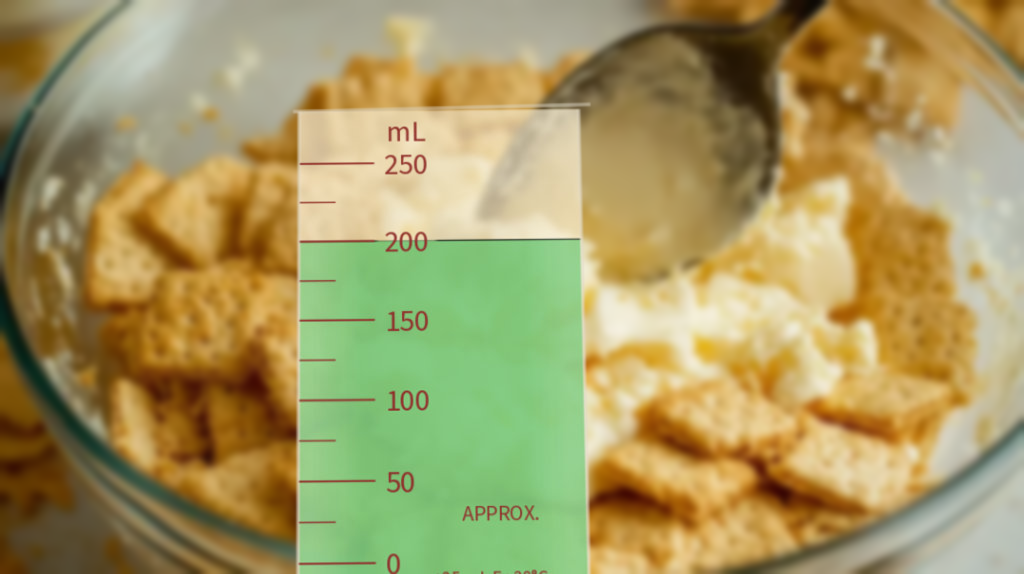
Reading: 200 mL
